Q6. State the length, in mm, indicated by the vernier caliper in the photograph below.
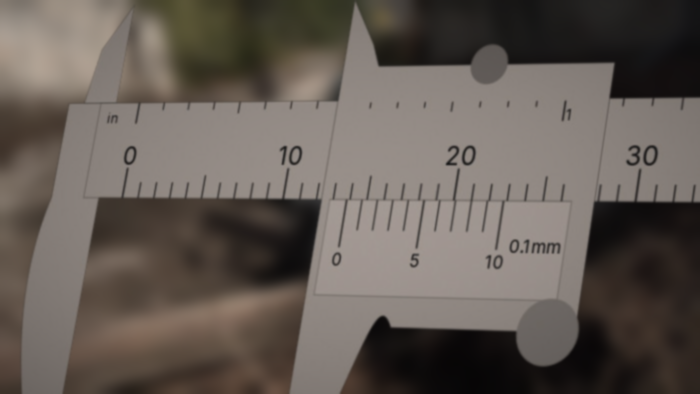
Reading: 13.8 mm
